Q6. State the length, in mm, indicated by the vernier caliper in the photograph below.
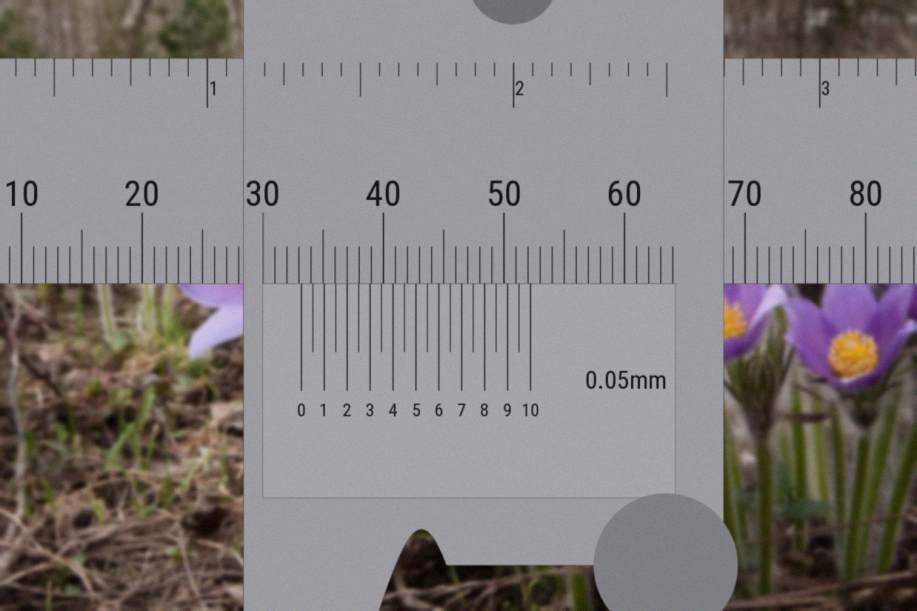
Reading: 33.2 mm
